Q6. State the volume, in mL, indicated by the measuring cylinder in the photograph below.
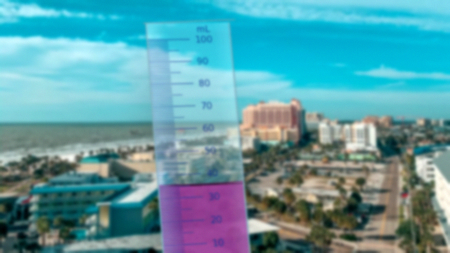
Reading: 35 mL
